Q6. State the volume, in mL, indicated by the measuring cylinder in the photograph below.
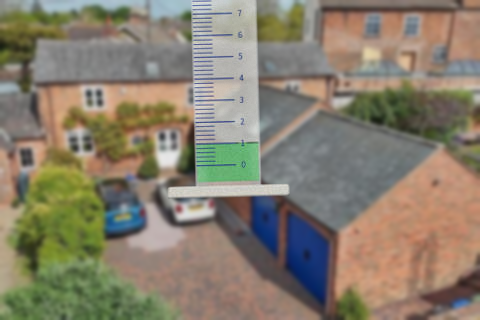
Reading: 1 mL
